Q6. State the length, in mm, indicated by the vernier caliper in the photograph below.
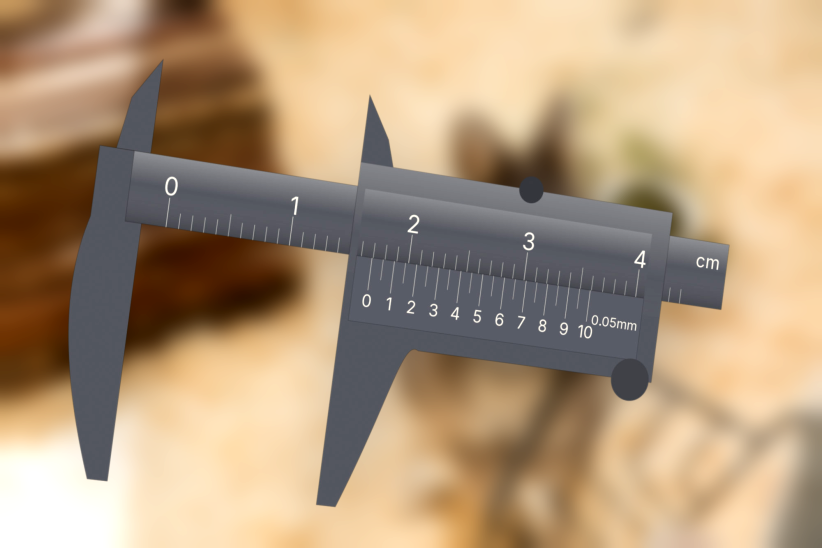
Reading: 16.9 mm
